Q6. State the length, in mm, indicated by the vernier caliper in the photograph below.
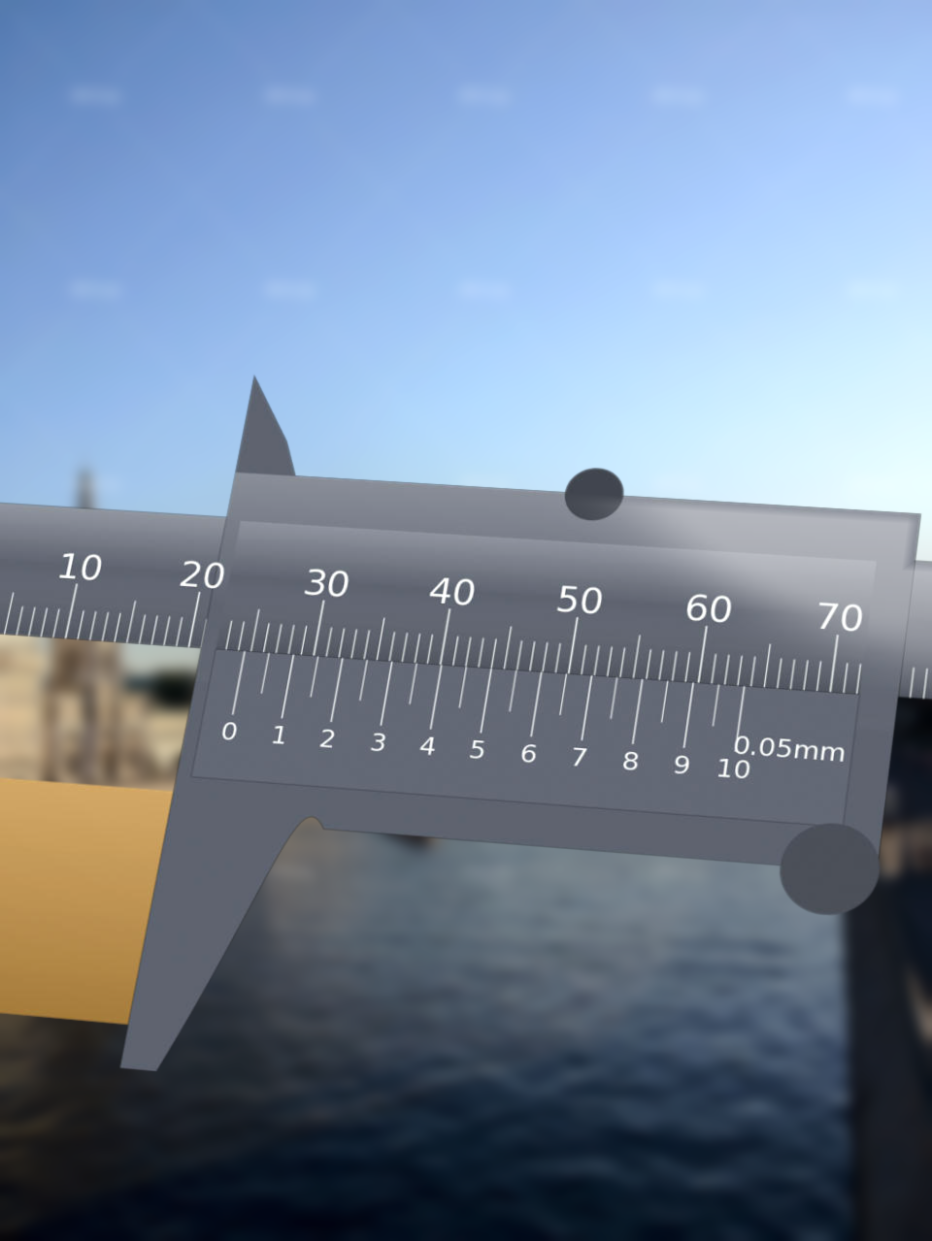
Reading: 24.5 mm
